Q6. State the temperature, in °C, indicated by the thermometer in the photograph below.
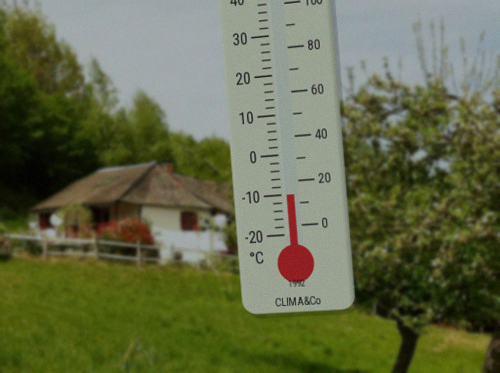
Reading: -10 °C
